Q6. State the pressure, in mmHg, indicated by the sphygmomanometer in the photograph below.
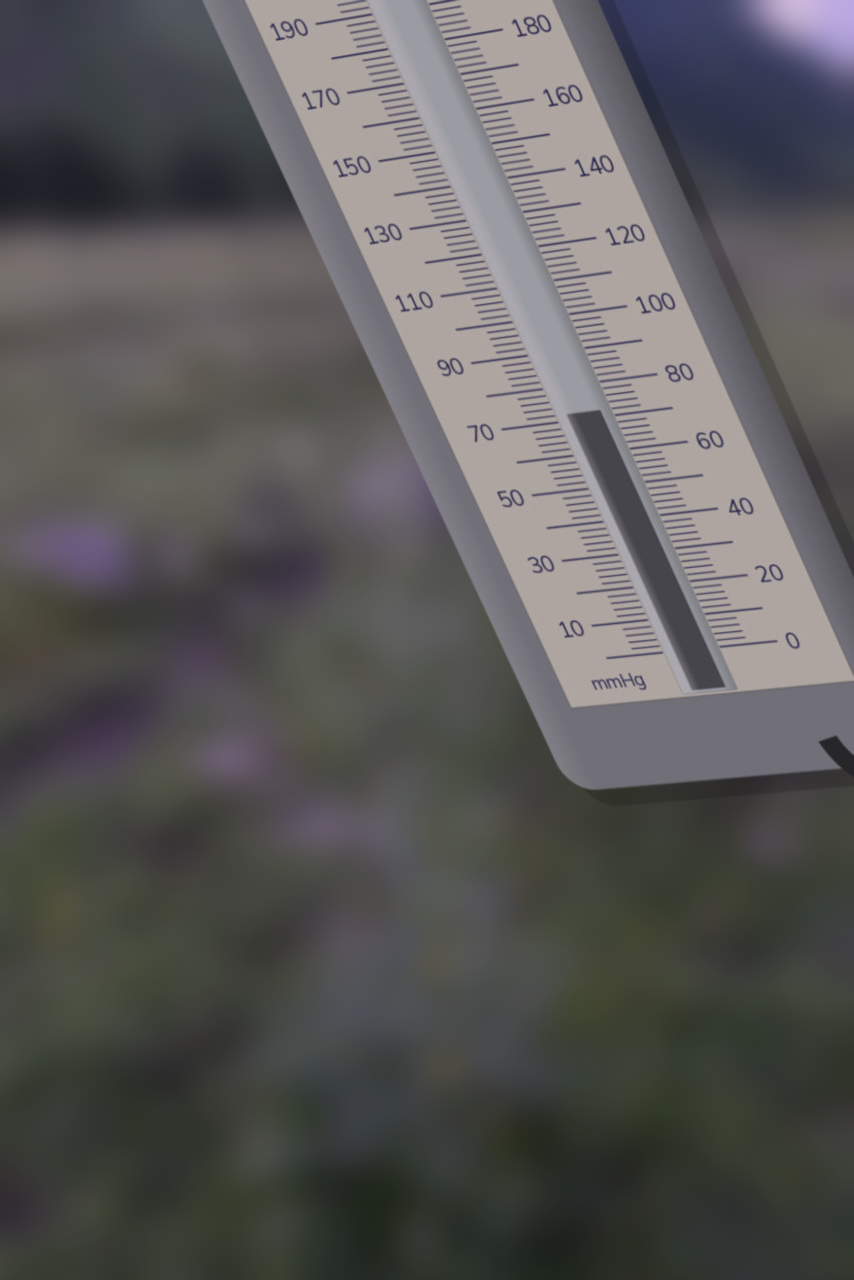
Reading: 72 mmHg
